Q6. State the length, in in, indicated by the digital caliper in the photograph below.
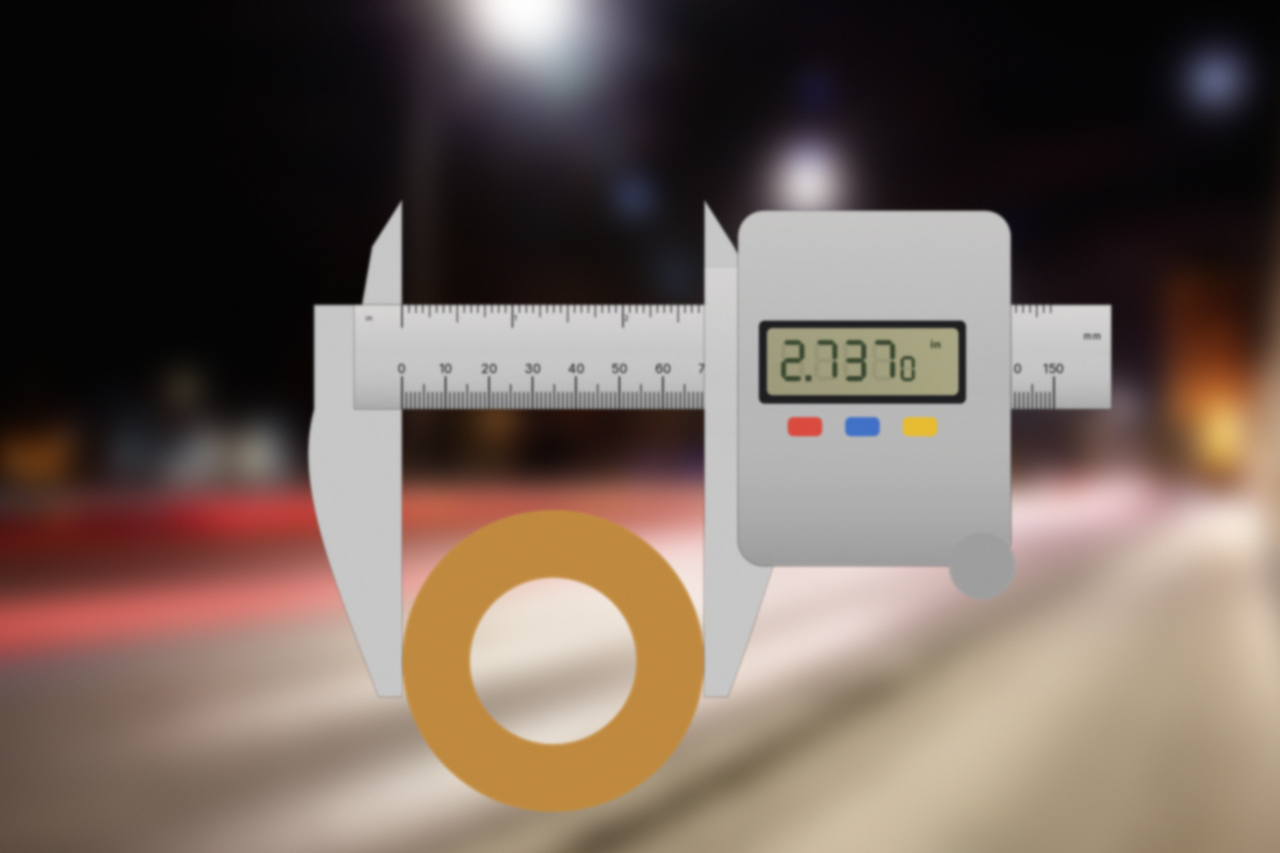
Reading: 2.7370 in
